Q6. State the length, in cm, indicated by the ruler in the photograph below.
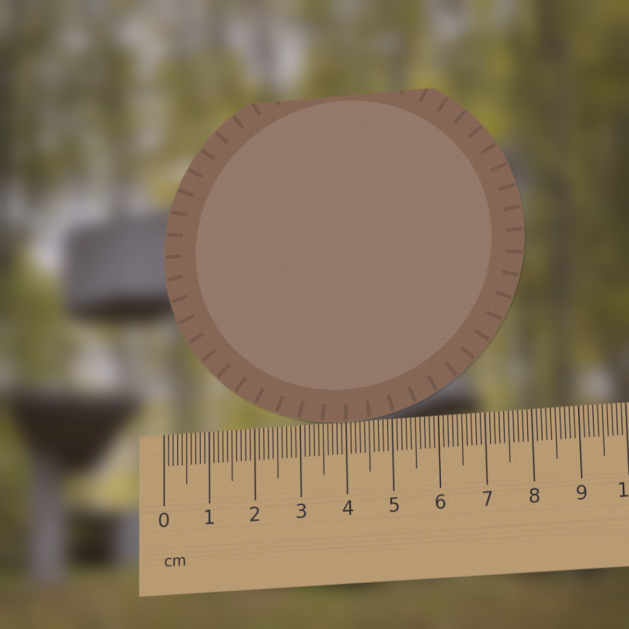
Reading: 8 cm
